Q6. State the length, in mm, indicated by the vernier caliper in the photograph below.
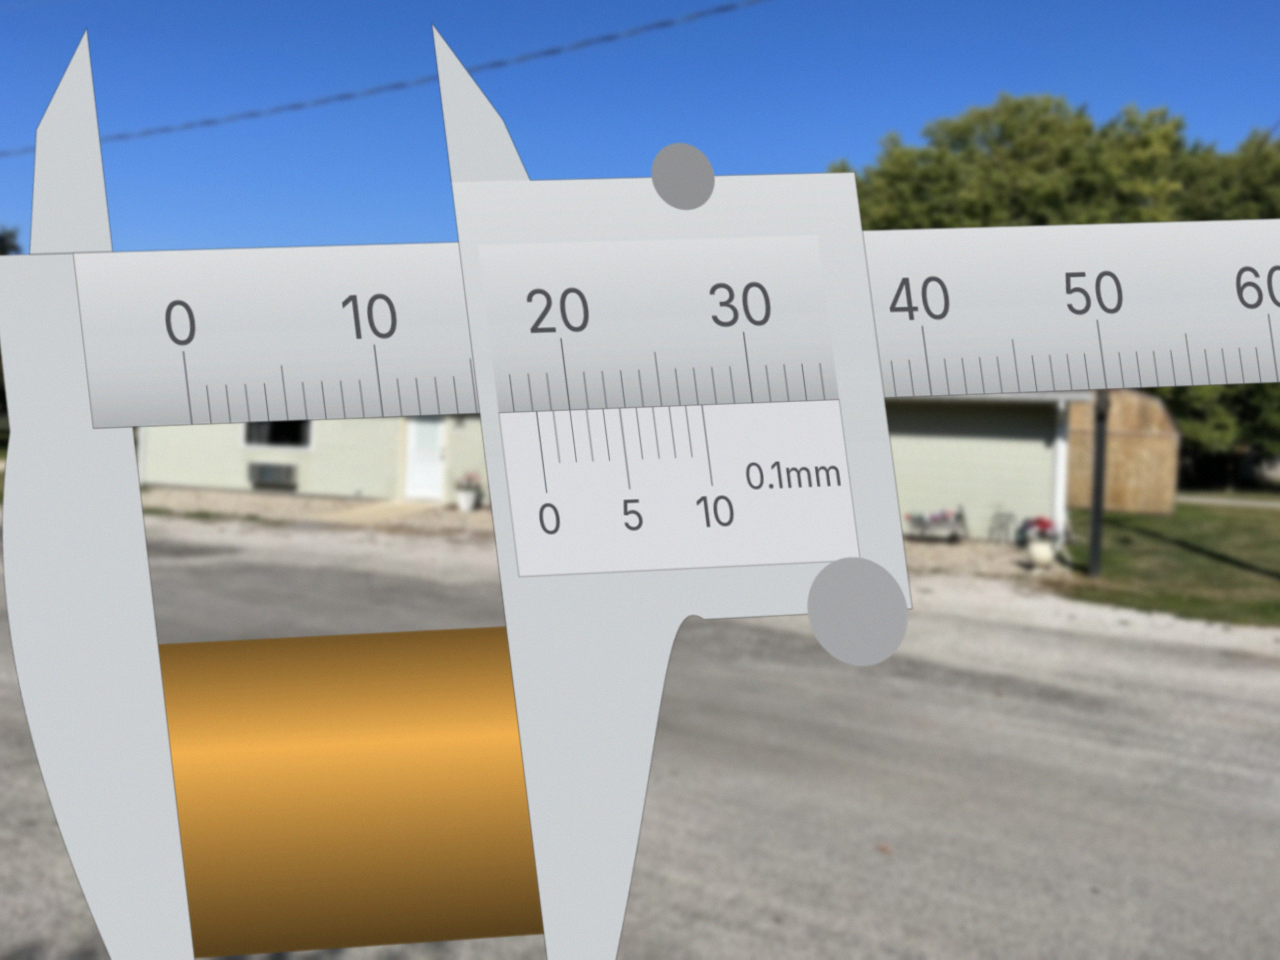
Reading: 18.2 mm
